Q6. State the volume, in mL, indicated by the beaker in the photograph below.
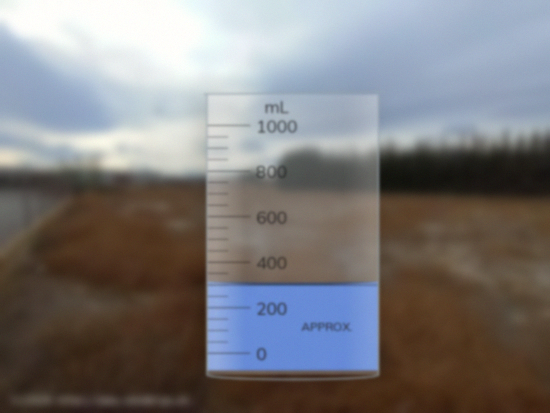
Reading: 300 mL
